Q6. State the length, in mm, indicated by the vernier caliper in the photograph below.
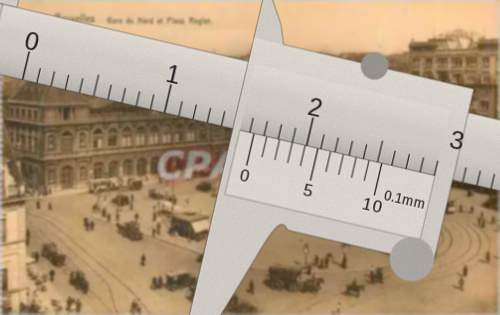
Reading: 16.3 mm
